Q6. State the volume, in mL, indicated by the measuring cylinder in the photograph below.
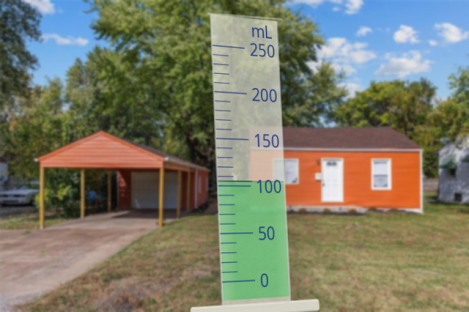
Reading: 105 mL
